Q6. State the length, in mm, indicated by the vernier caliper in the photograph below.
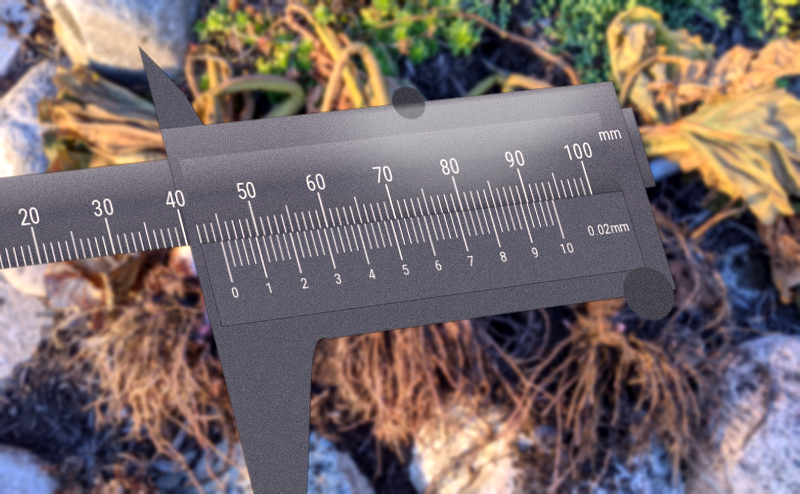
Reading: 44.8 mm
